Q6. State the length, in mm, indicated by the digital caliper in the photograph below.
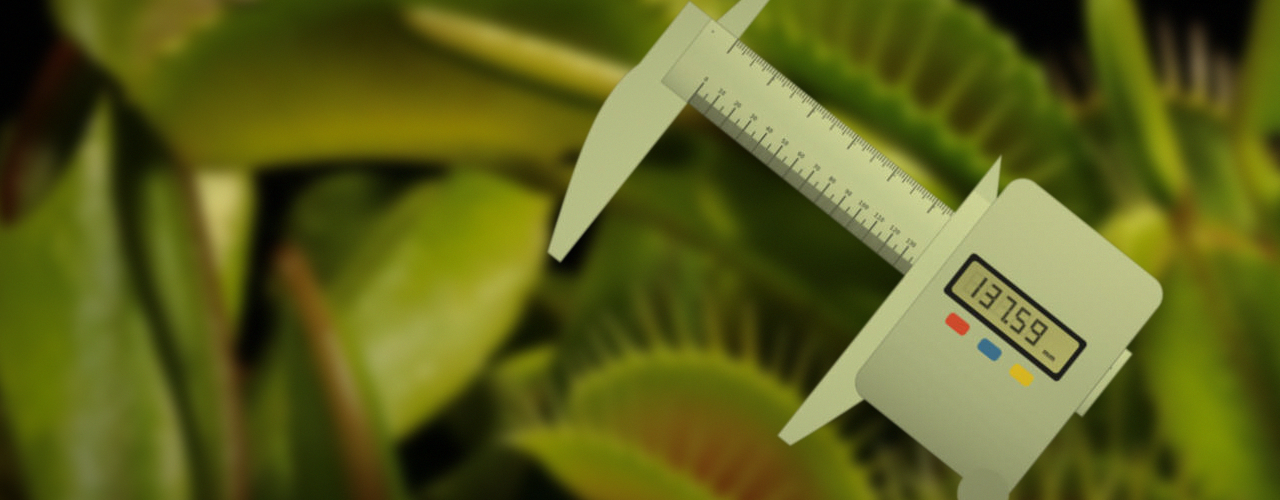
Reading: 137.59 mm
